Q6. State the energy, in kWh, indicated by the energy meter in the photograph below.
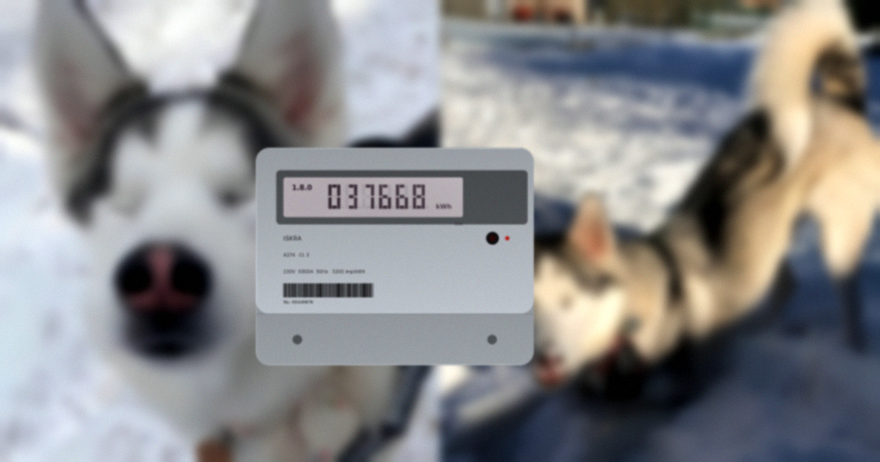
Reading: 37668 kWh
